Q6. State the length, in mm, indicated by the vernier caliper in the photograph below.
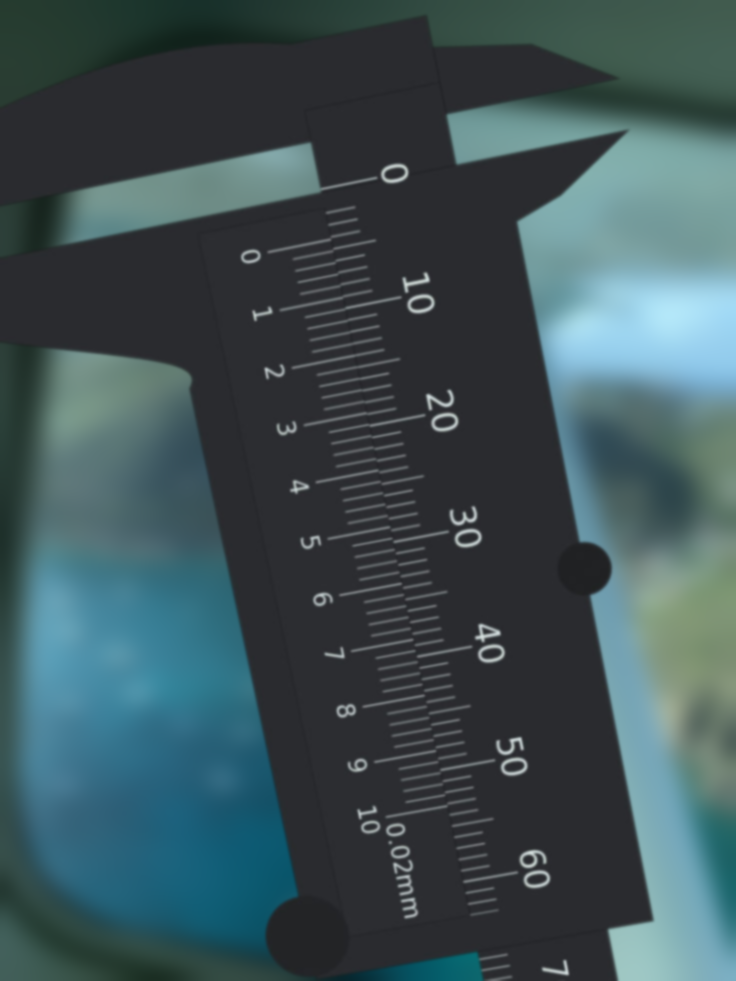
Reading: 4.2 mm
